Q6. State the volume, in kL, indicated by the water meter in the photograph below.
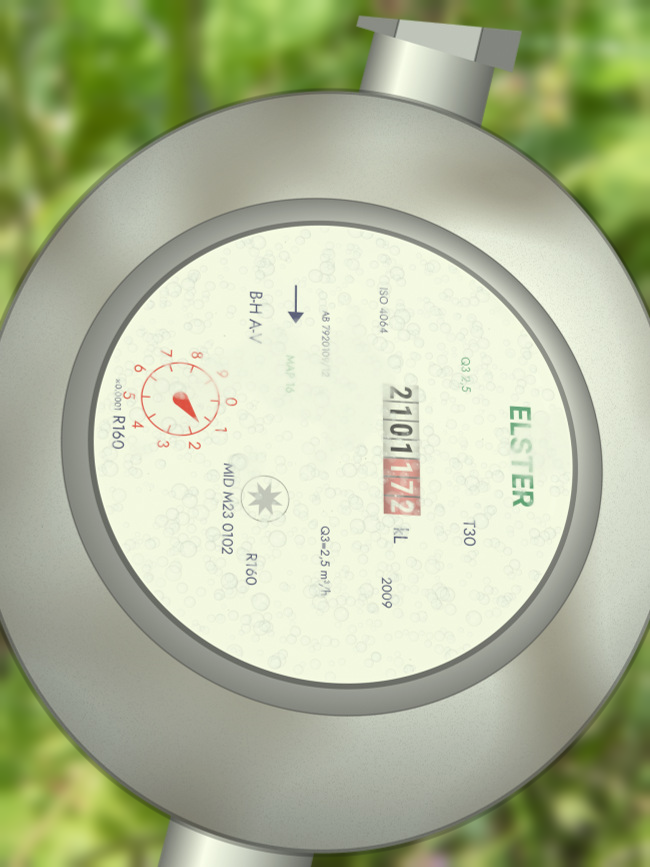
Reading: 2101.1721 kL
